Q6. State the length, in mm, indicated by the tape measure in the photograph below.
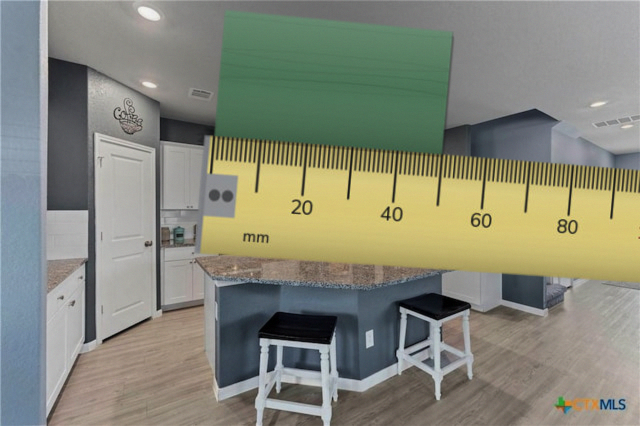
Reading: 50 mm
